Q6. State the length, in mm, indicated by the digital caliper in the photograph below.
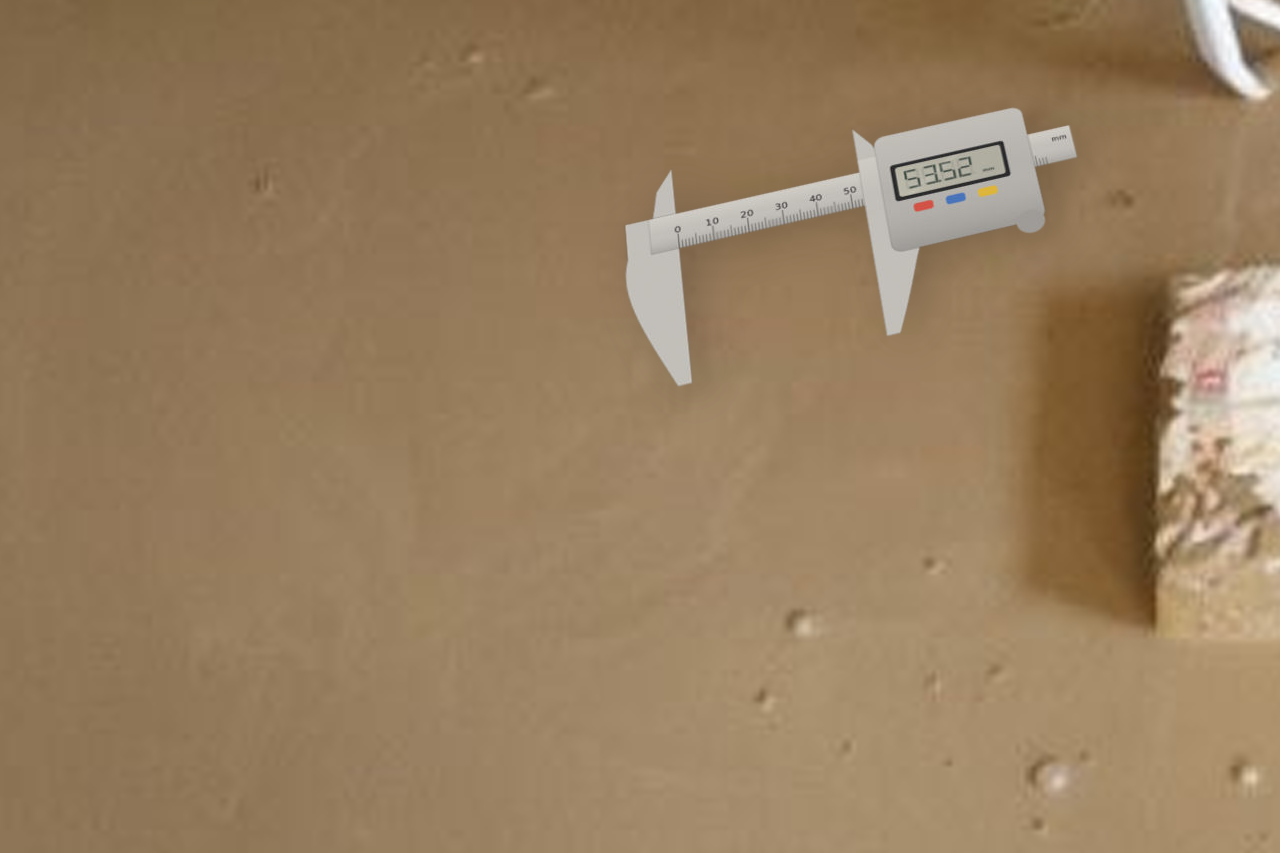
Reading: 53.52 mm
